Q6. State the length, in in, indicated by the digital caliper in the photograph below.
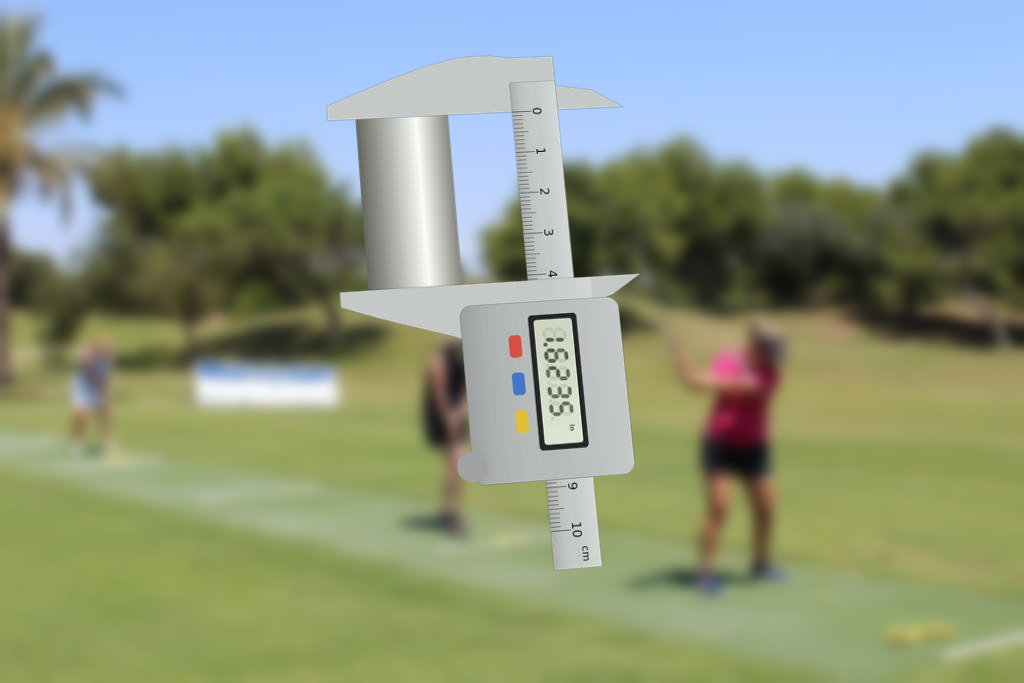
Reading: 1.6235 in
